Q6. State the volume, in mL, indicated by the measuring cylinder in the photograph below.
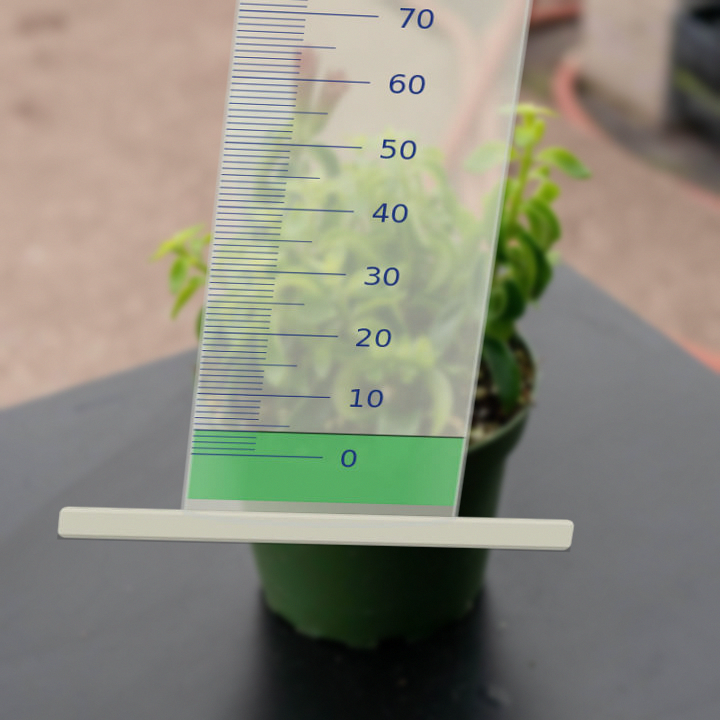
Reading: 4 mL
